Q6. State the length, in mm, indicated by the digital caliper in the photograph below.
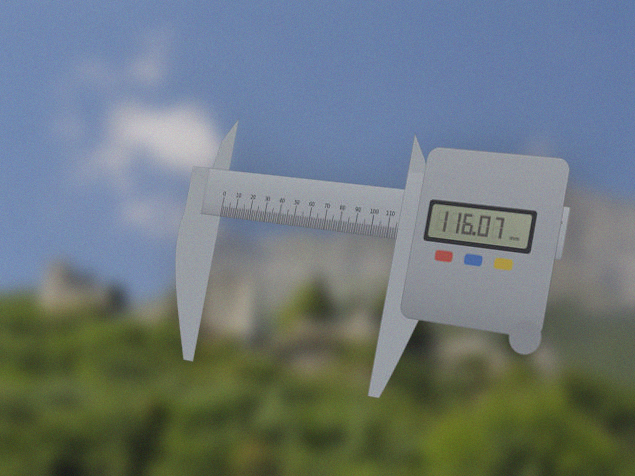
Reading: 116.07 mm
